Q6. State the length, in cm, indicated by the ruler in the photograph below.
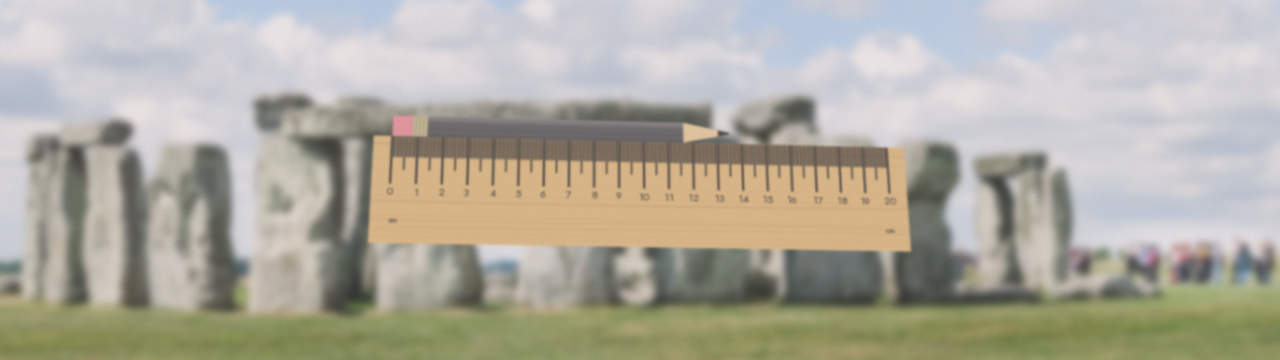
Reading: 13.5 cm
